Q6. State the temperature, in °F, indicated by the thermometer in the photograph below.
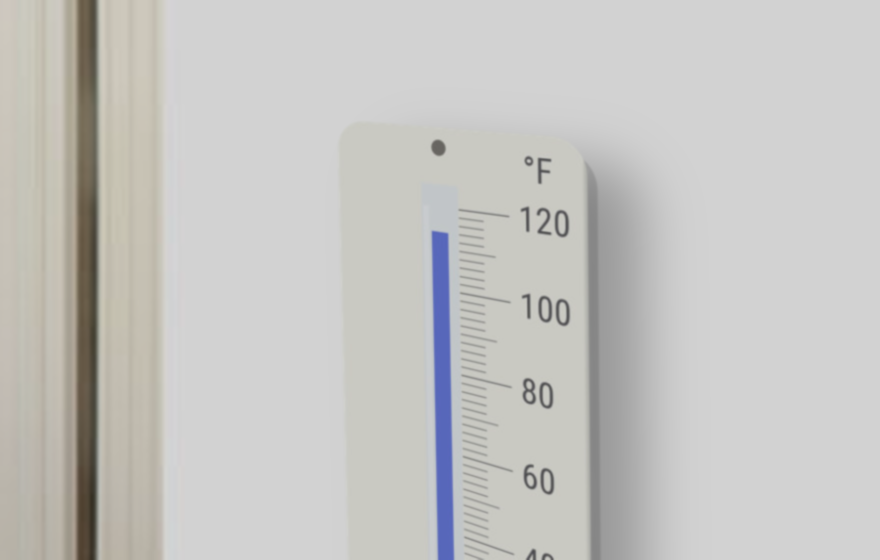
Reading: 114 °F
